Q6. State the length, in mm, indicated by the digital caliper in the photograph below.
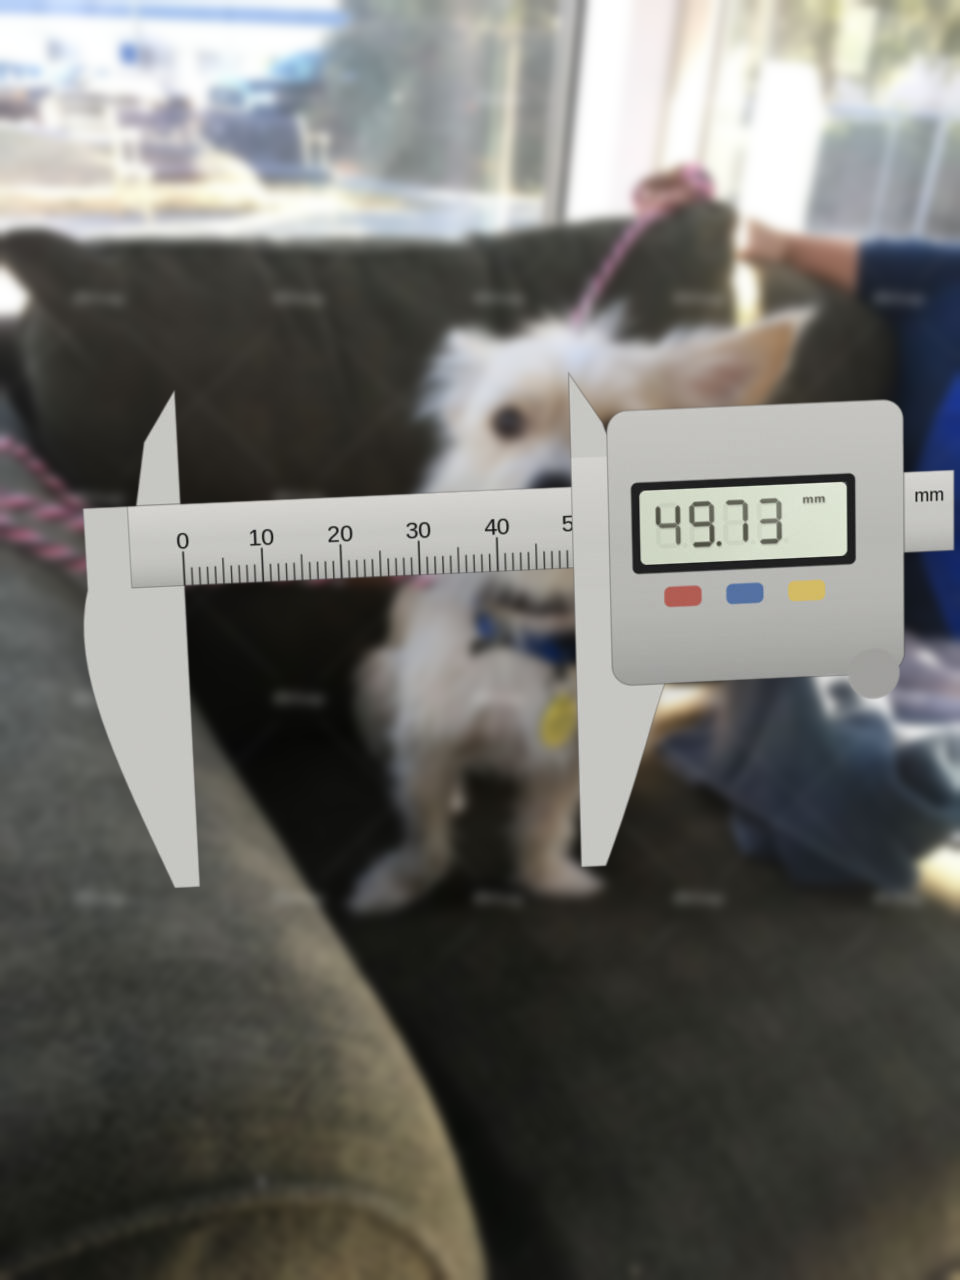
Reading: 49.73 mm
